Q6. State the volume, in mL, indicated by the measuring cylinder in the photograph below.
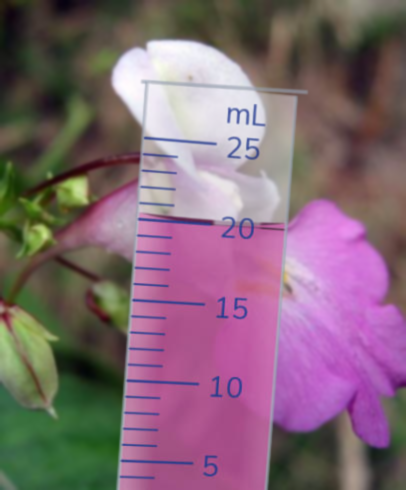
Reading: 20 mL
